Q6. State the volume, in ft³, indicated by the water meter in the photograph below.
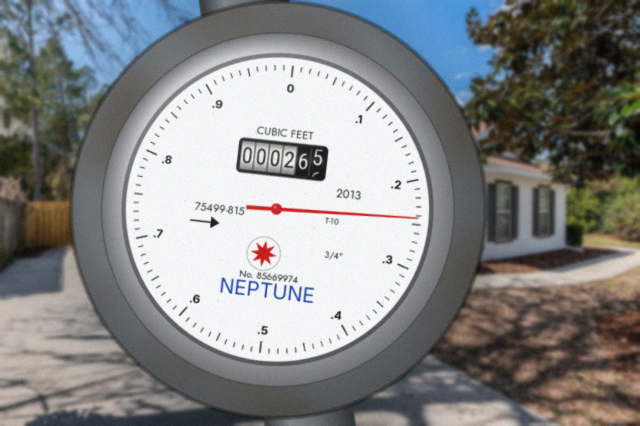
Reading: 265.24 ft³
